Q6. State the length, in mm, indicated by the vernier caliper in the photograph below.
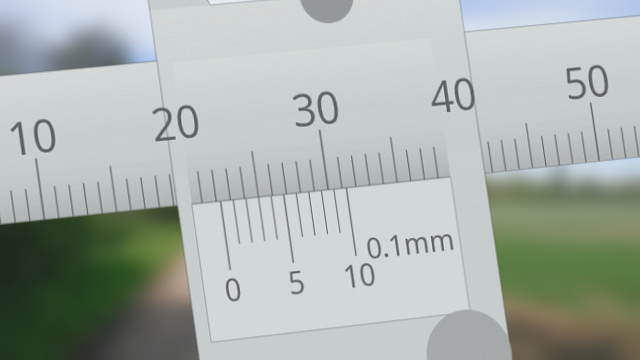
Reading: 22.3 mm
